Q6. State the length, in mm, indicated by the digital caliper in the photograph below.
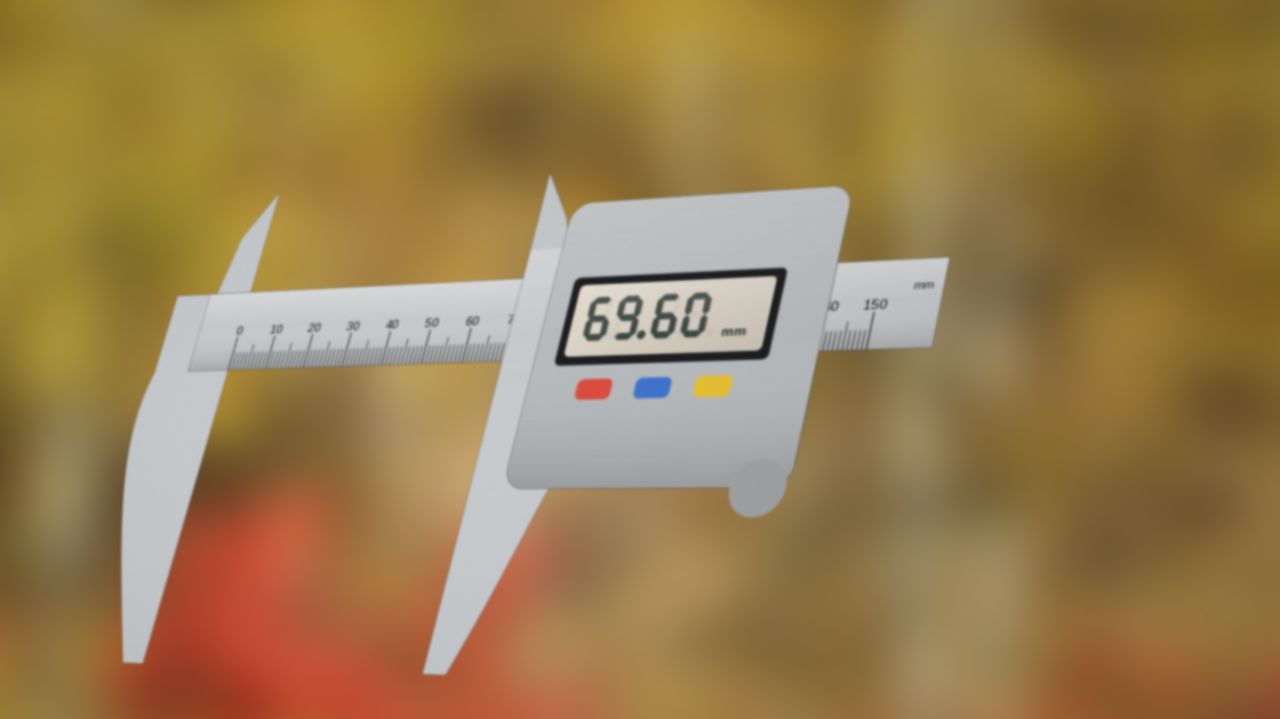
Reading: 69.60 mm
